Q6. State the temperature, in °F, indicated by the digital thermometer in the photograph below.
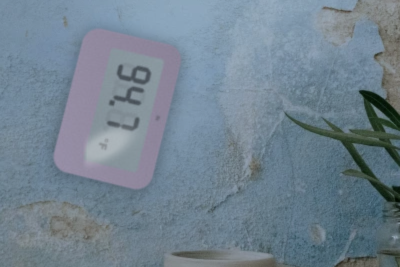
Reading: 94.7 °F
